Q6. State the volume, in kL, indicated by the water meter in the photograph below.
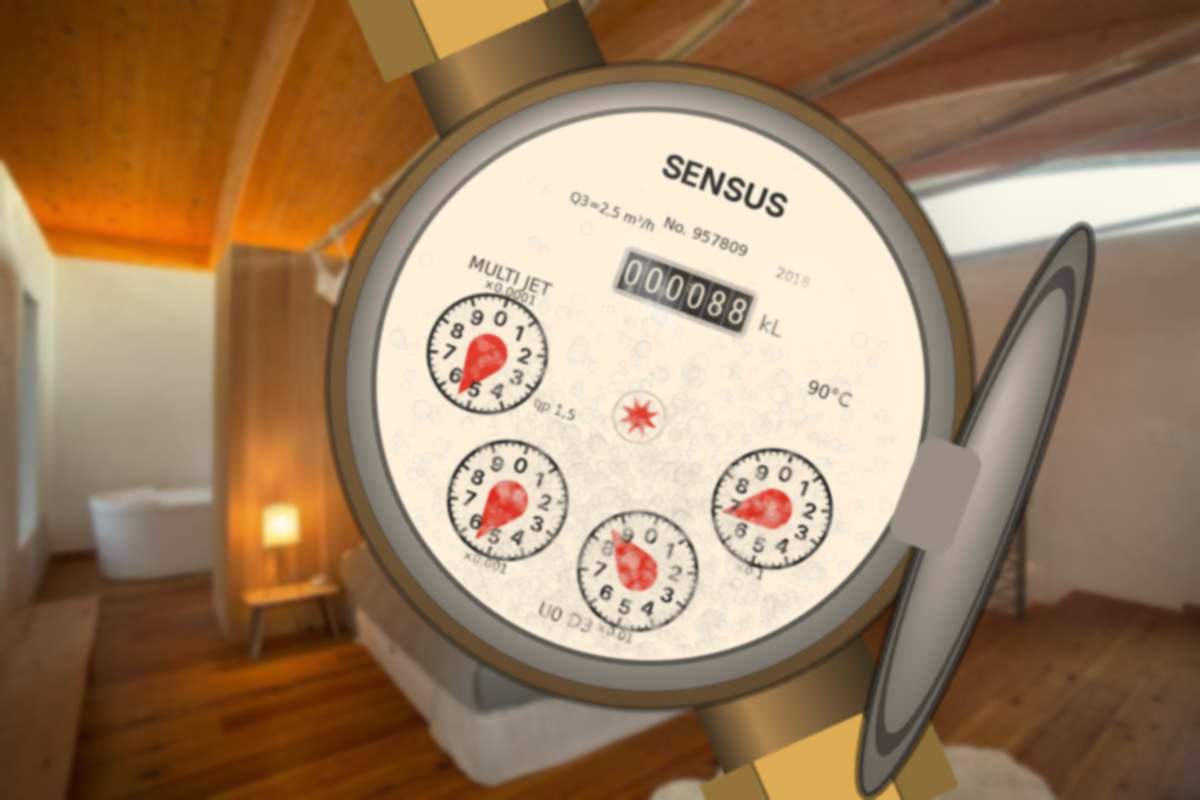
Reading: 88.6855 kL
